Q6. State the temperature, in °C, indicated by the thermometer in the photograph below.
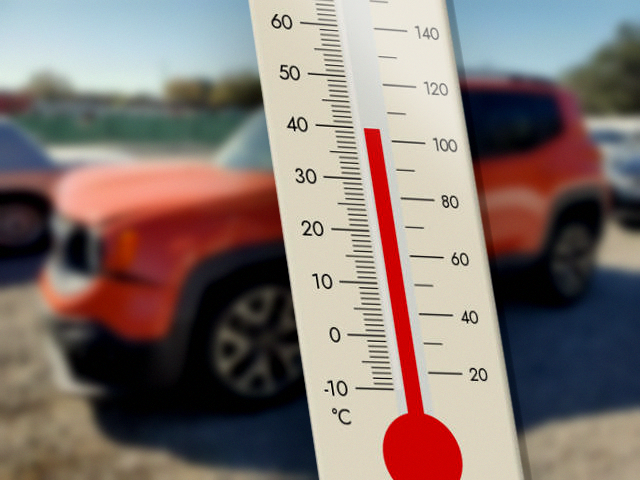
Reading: 40 °C
